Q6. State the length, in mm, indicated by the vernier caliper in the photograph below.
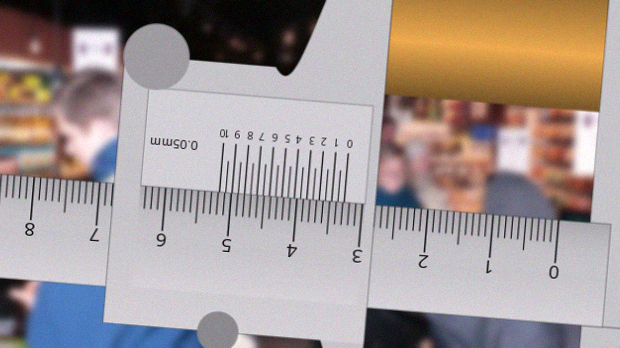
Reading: 32.8 mm
